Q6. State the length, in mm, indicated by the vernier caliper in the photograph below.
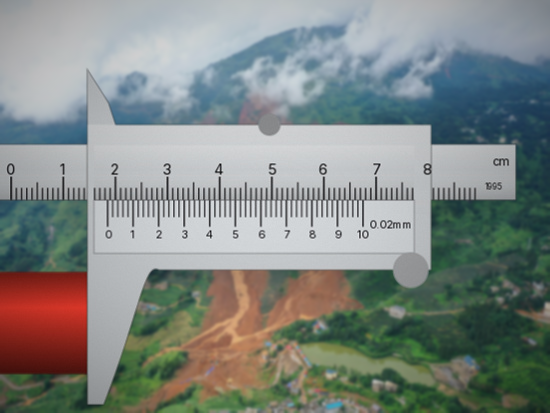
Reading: 18.5 mm
